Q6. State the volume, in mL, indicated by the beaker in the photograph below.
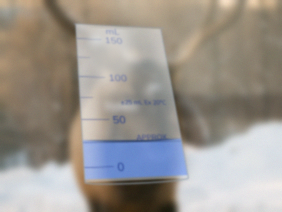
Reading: 25 mL
